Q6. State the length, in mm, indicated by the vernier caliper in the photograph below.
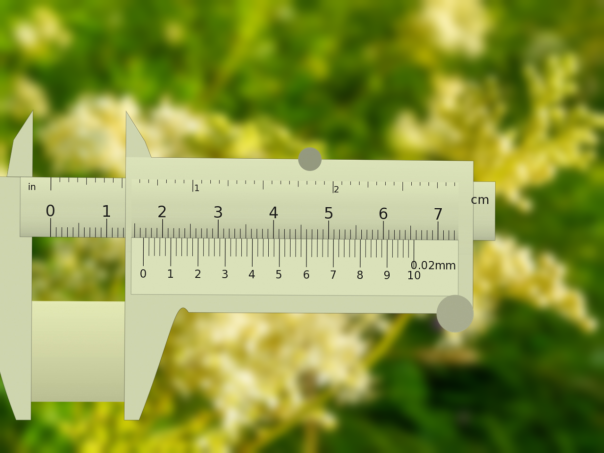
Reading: 16.6 mm
